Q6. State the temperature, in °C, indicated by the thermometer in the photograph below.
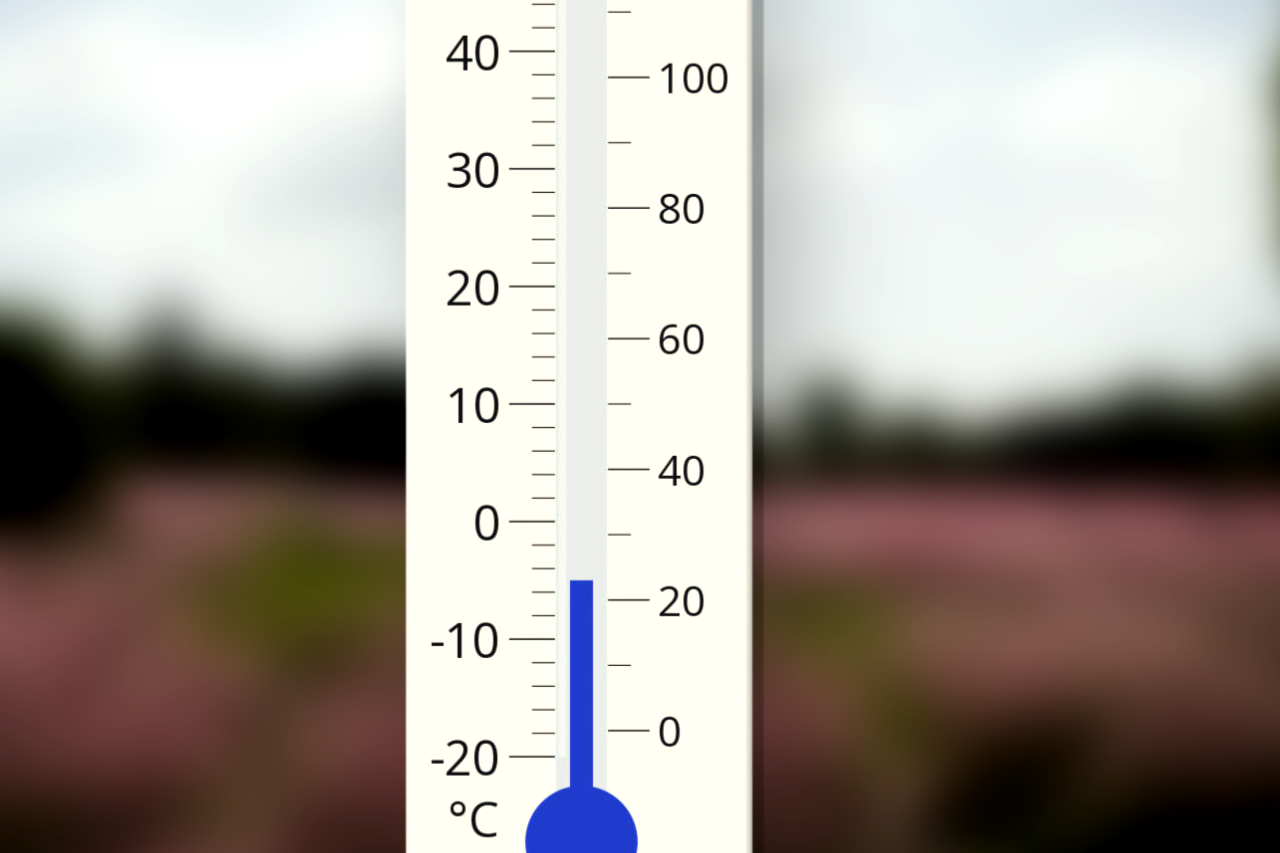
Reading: -5 °C
